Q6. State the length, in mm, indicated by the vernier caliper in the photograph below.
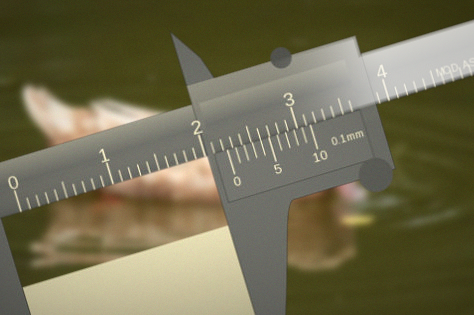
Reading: 22.4 mm
